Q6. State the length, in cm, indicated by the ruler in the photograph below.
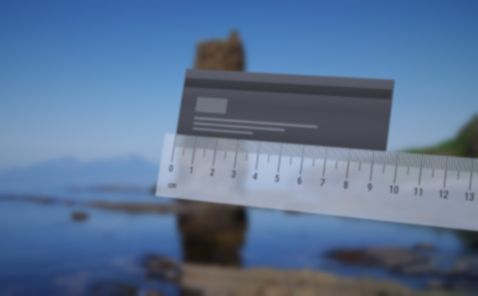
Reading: 9.5 cm
